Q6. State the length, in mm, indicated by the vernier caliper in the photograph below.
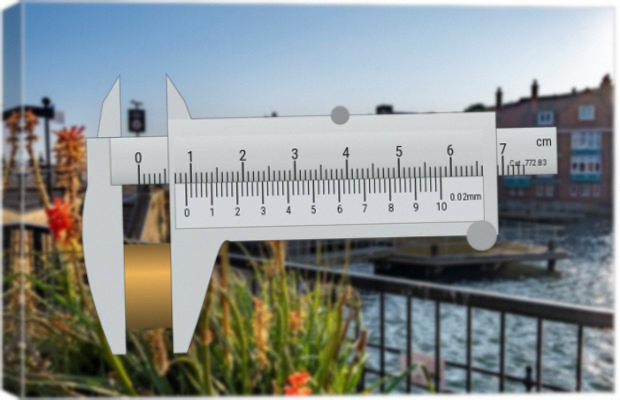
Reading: 9.0 mm
